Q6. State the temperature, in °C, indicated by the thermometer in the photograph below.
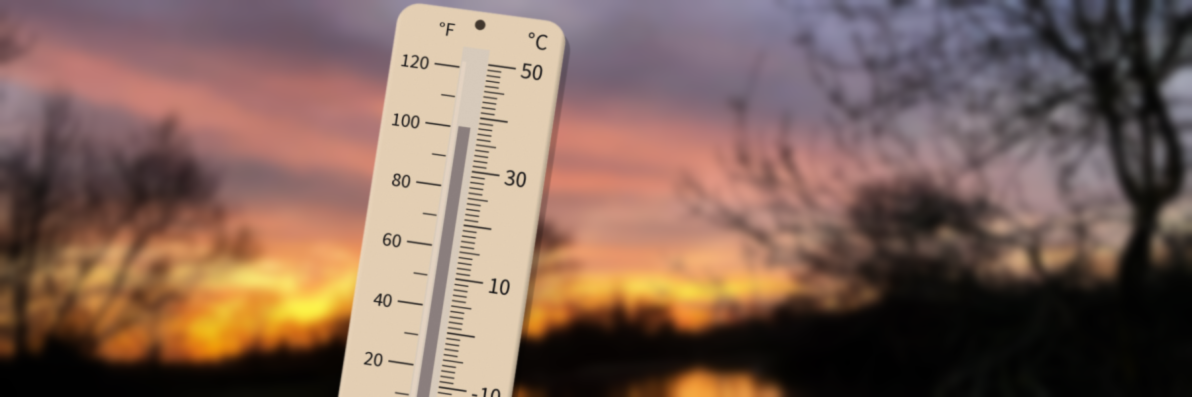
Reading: 38 °C
